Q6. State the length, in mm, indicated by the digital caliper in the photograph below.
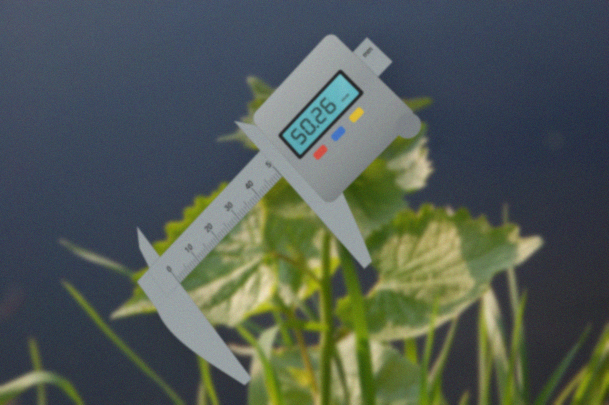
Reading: 50.26 mm
